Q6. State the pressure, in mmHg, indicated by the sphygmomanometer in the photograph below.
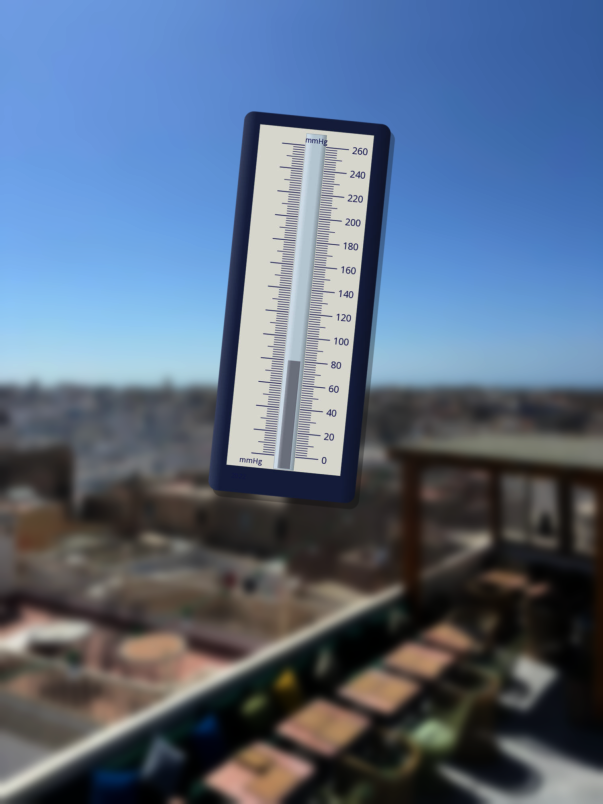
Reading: 80 mmHg
